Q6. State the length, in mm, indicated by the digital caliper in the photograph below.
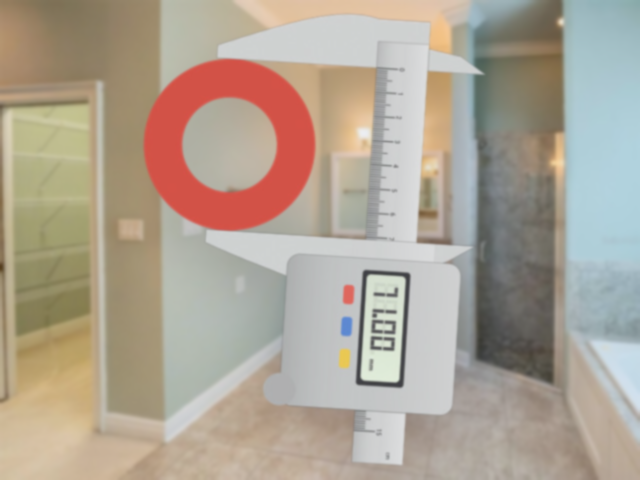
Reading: 71.00 mm
